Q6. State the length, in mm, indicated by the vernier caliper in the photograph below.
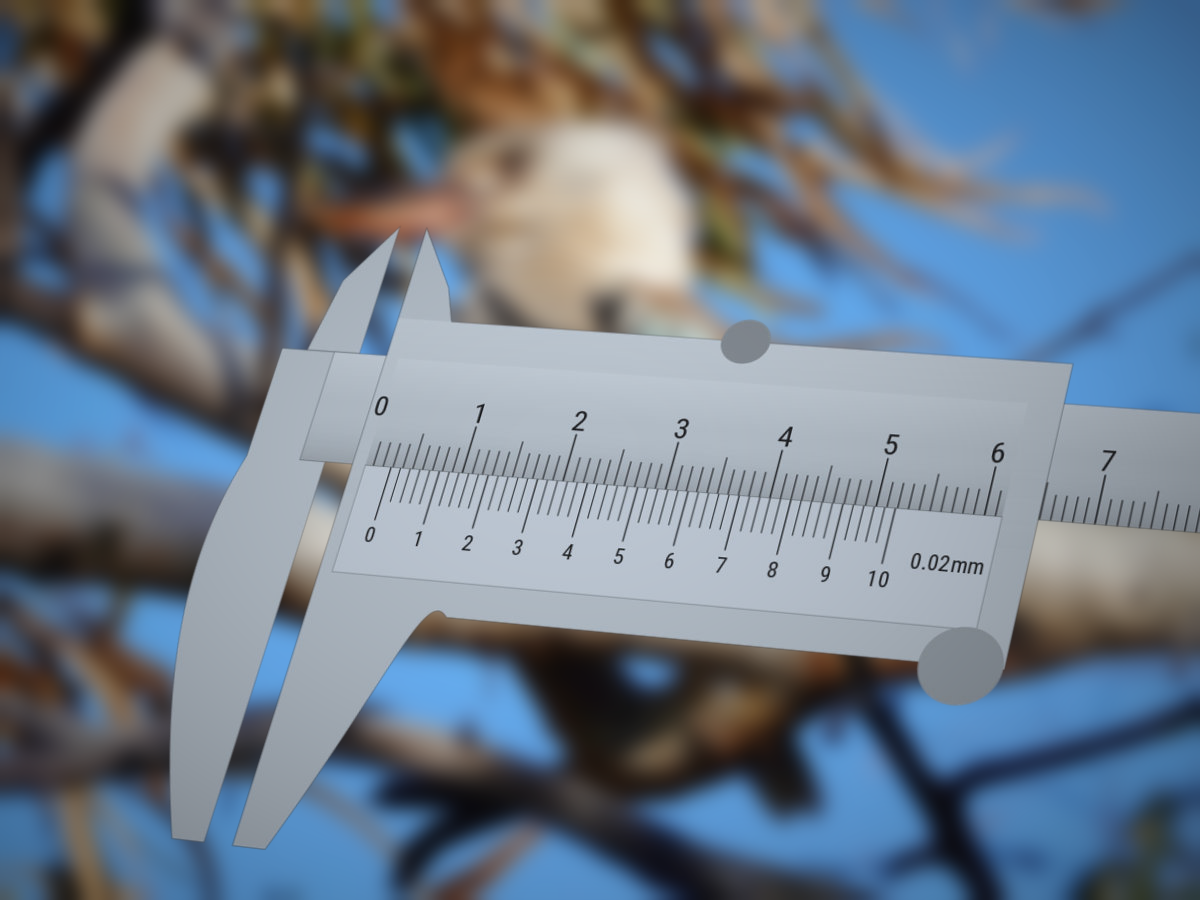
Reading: 2.8 mm
